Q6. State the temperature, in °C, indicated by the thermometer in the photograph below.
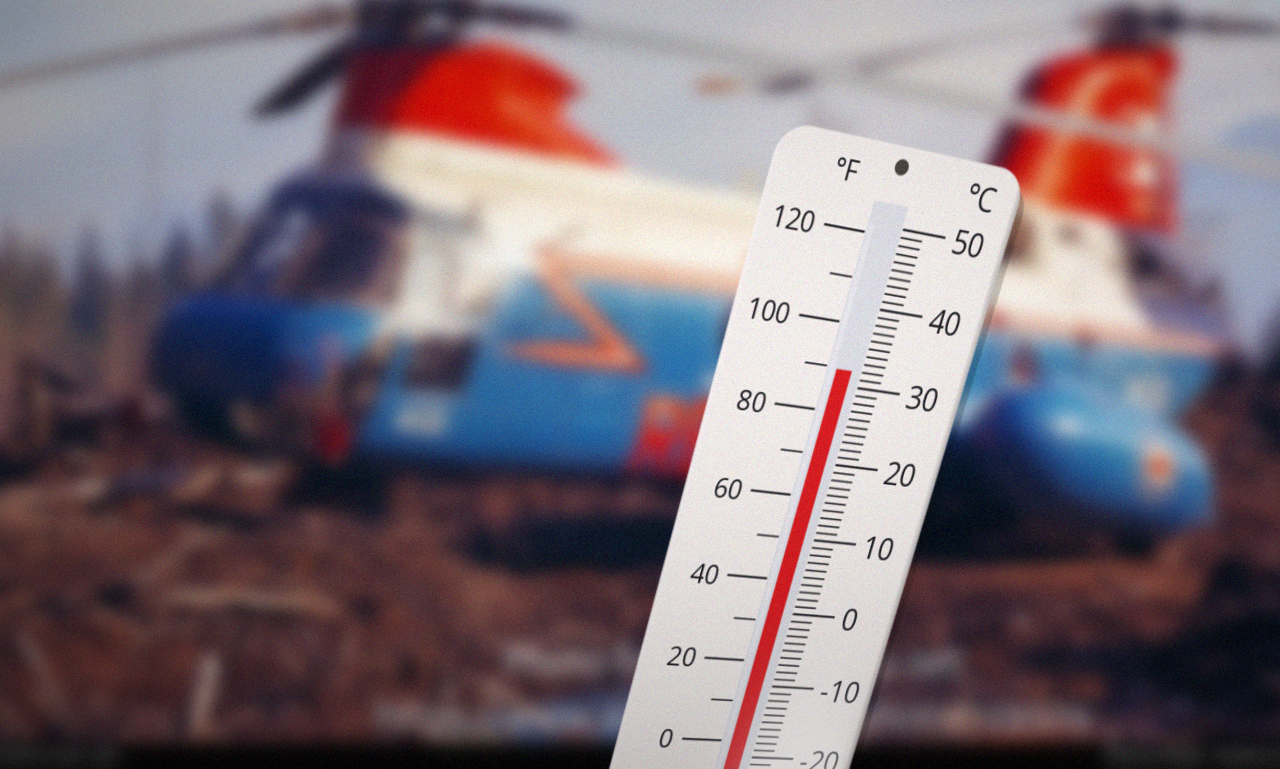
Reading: 32 °C
